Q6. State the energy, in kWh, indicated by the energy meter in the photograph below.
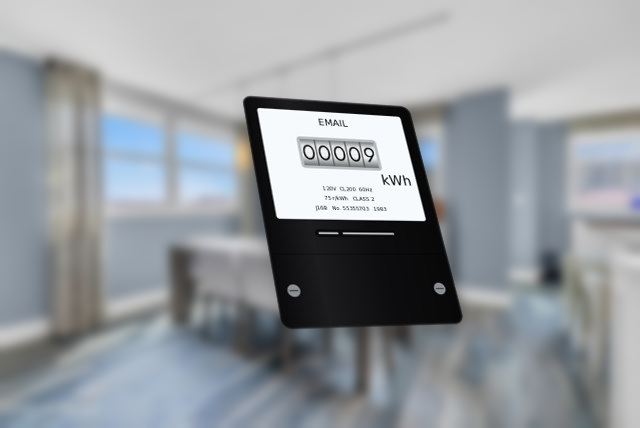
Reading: 9 kWh
